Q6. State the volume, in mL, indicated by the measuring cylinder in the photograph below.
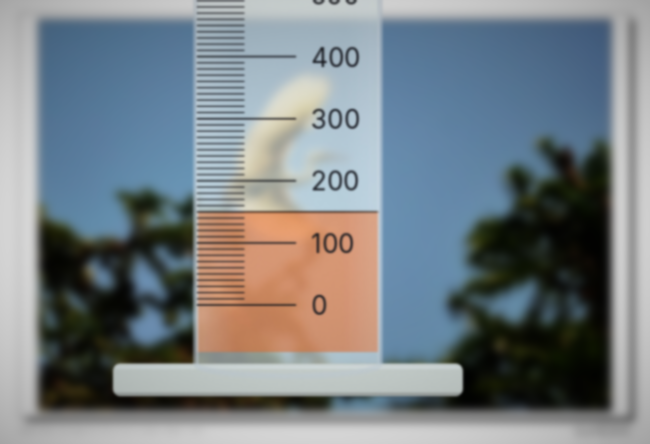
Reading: 150 mL
